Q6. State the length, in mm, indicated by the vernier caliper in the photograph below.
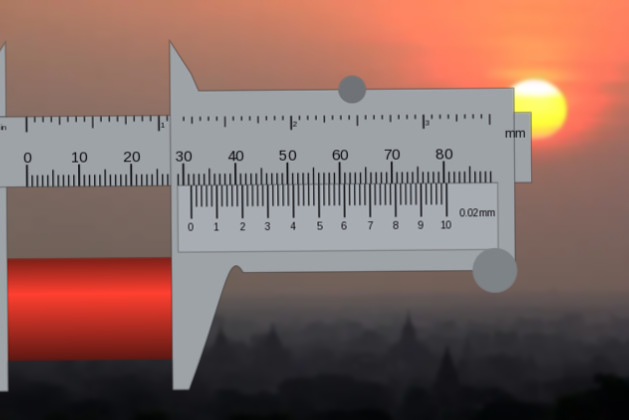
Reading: 31.5 mm
